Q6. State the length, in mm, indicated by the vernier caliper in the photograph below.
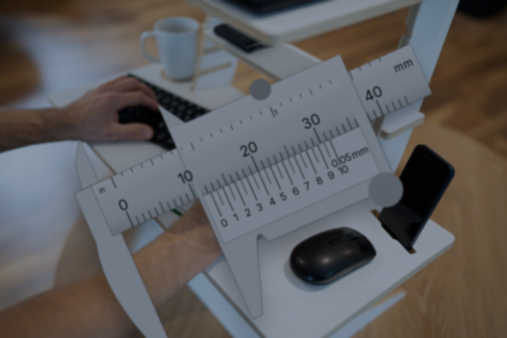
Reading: 12.4 mm
